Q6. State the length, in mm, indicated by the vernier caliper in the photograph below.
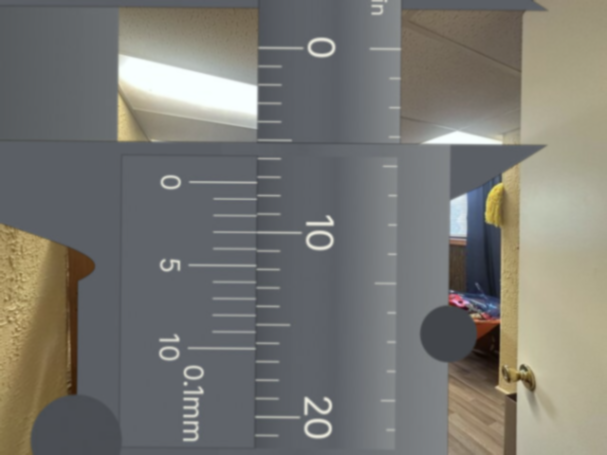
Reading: 7.3 mm
